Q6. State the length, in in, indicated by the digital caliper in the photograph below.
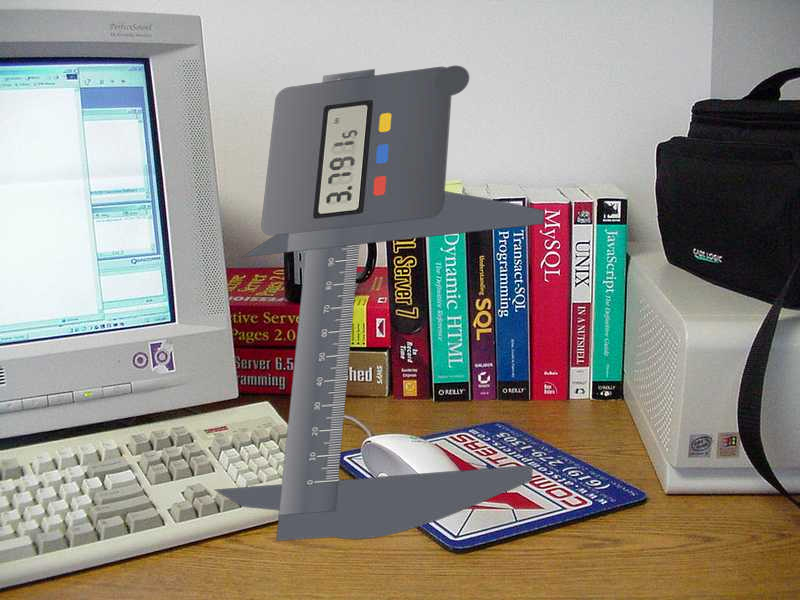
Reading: 3.7915 in
